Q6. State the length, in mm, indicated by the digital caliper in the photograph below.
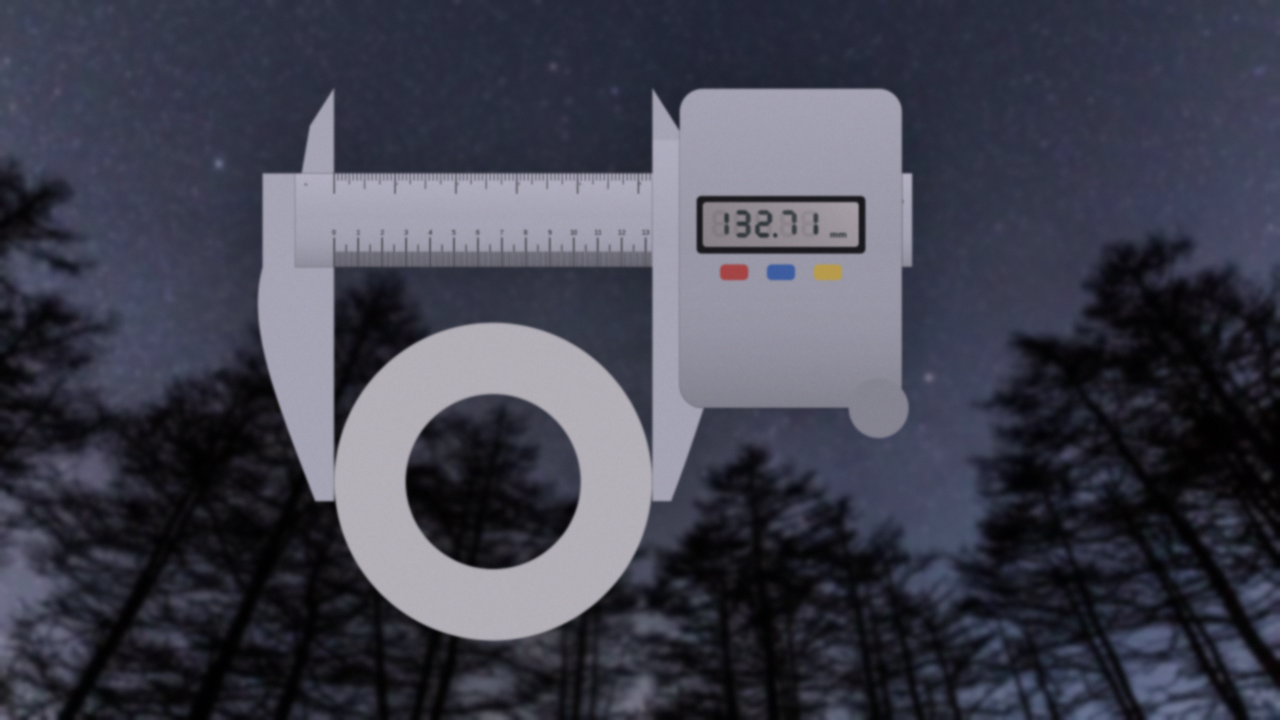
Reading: 132.71 mm
